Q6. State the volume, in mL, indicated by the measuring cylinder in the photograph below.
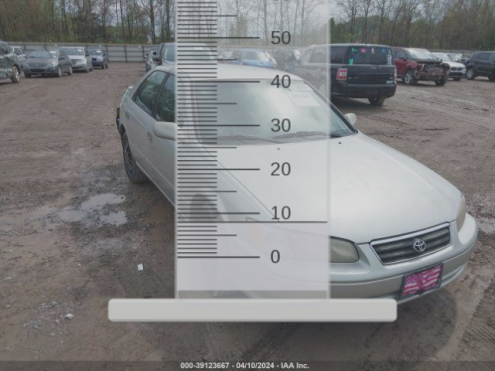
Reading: 8 mL
